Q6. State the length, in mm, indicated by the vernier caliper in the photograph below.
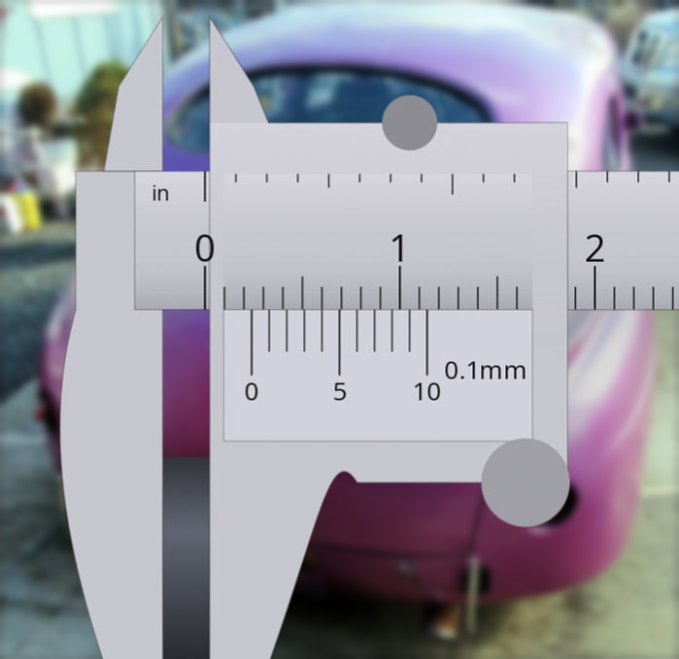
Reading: 2.4 mm
